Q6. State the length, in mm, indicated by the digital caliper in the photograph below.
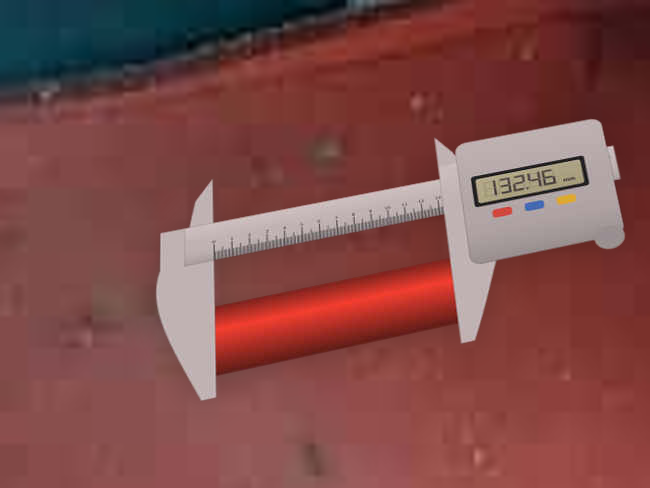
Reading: 132.46 mm
